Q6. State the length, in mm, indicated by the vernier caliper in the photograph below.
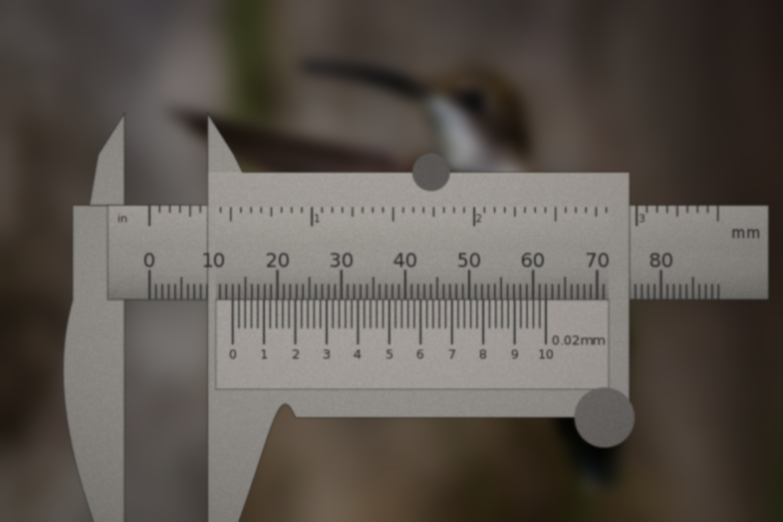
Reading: 13.0 mm
